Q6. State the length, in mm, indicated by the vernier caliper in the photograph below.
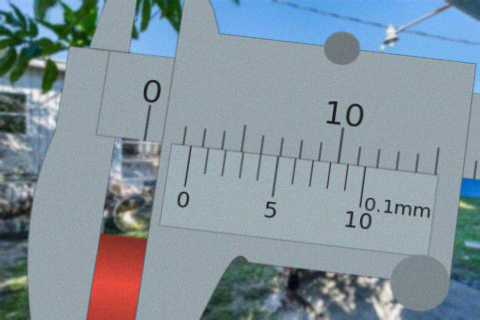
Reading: 2.4 mm
